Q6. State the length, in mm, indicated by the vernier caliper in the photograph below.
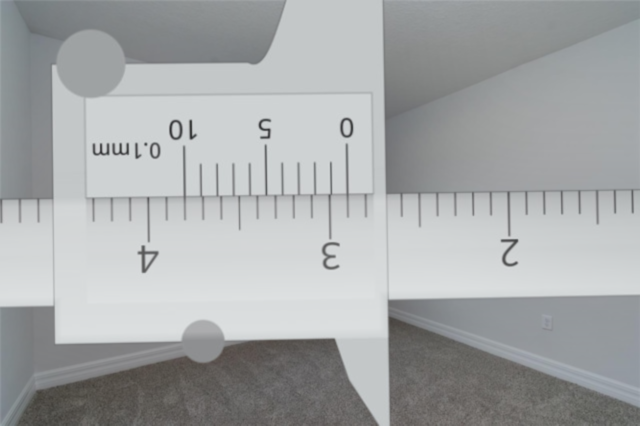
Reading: 29.0 mm
